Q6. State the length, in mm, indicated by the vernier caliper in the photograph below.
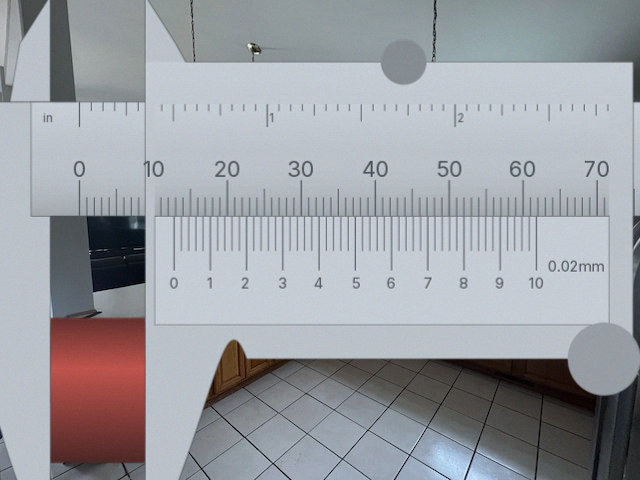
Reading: 12.8 mm
